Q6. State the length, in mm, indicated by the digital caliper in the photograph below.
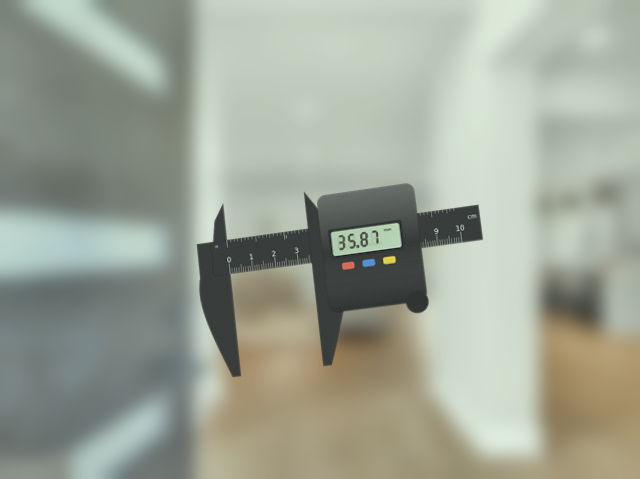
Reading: 35.87 mm
